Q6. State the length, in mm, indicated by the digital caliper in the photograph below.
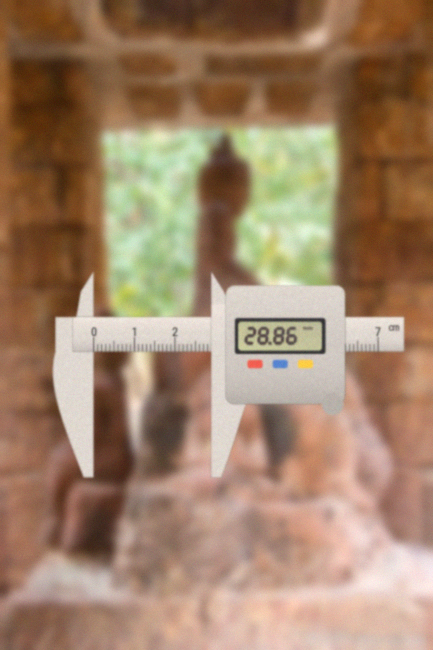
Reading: 28.86 mm
